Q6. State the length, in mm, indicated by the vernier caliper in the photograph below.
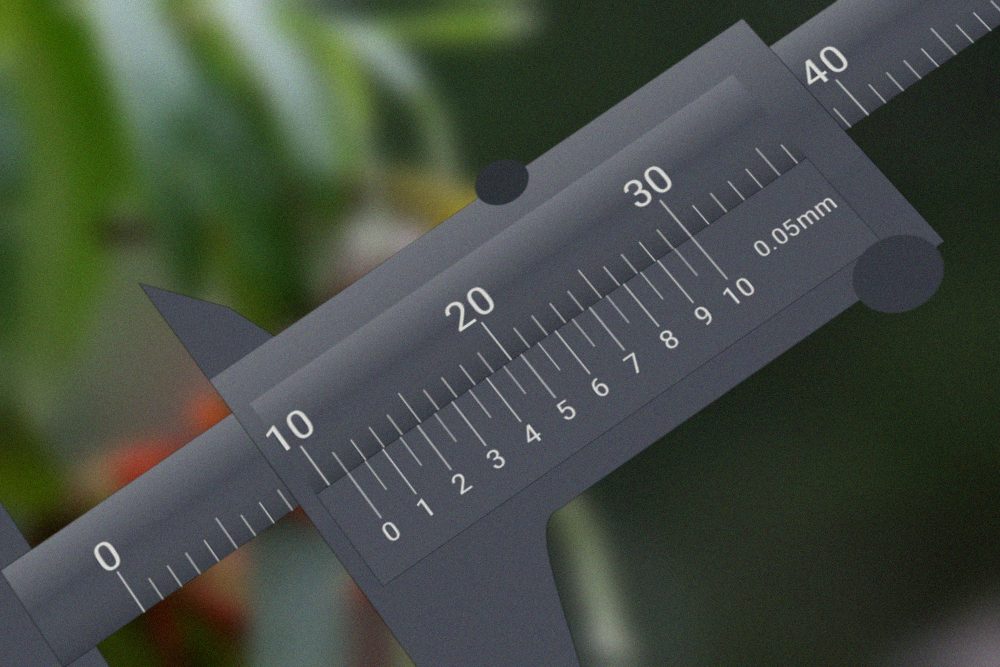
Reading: 11.0 mm
